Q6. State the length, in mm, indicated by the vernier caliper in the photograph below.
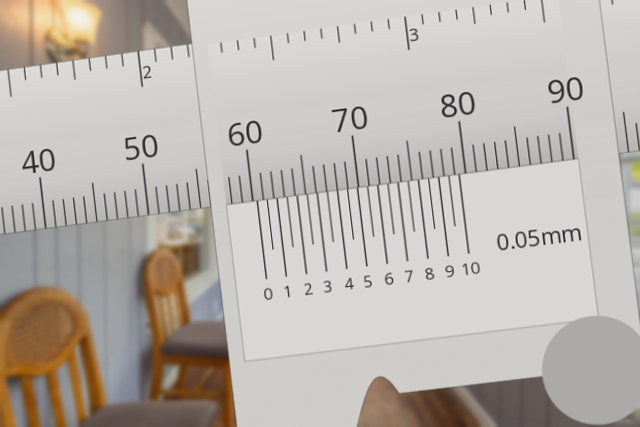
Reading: 60.4 mm
